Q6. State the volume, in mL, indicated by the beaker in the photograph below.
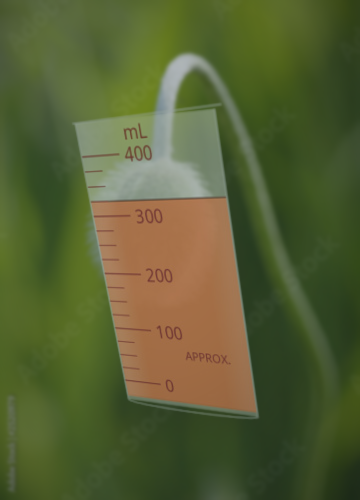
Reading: 325 mL
